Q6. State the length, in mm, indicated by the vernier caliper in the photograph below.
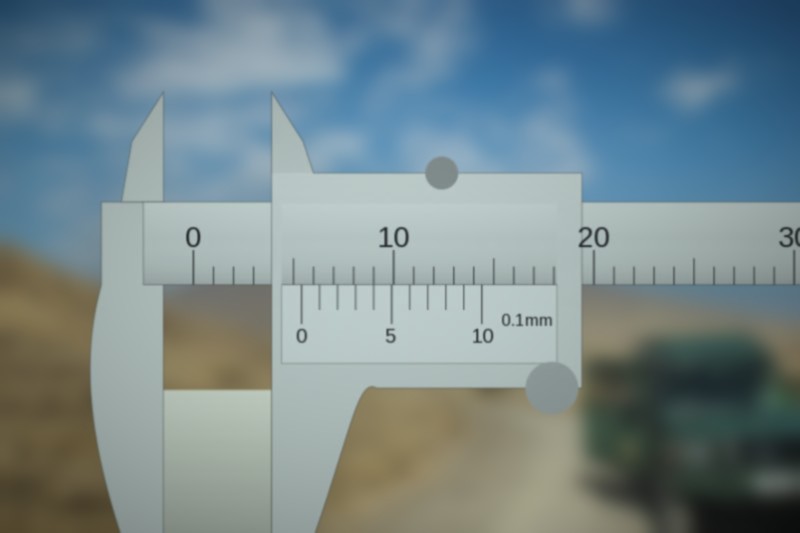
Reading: 5.4 mm
